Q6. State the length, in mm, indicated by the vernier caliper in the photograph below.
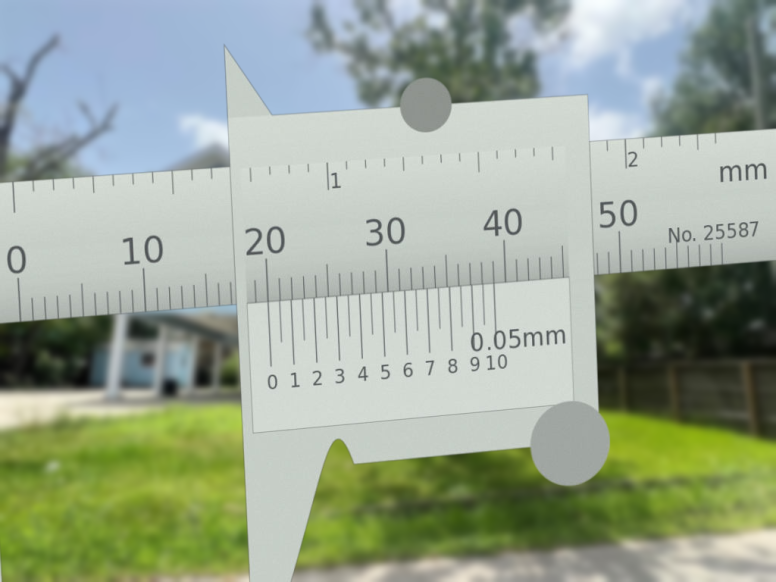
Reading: 20.0 mm
